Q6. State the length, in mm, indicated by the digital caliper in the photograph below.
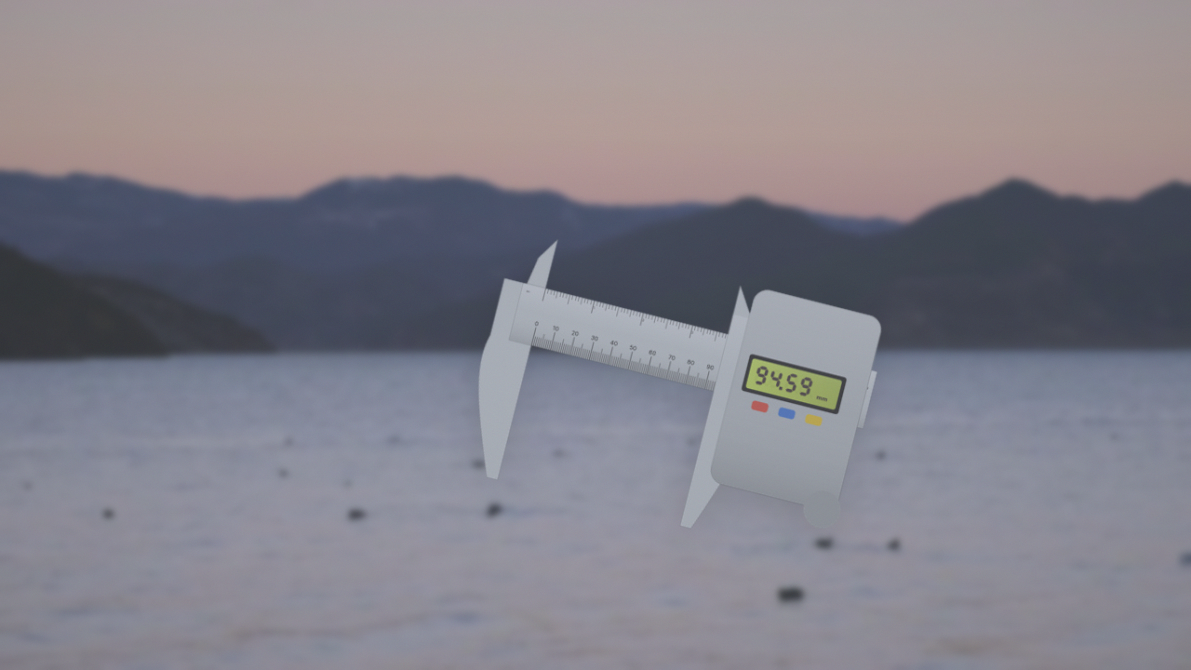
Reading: 94.59 mm
